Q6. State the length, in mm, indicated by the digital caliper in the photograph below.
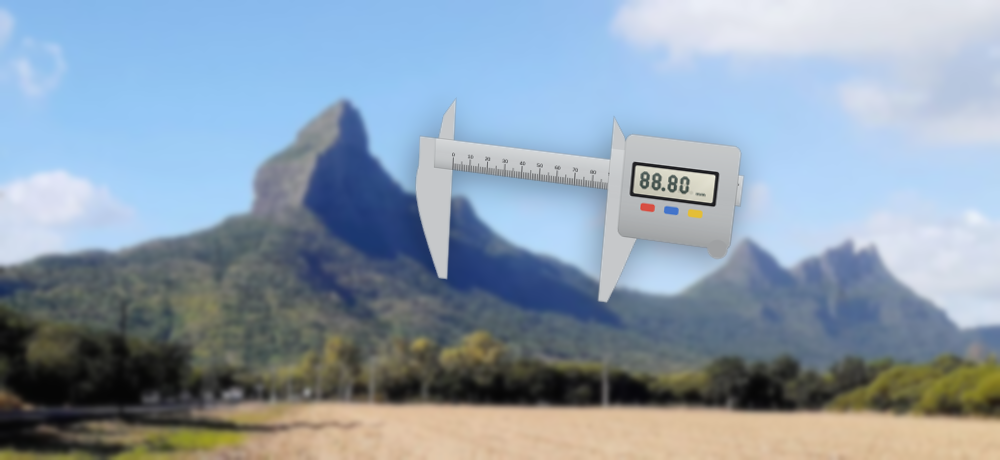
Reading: 88.80 mm
